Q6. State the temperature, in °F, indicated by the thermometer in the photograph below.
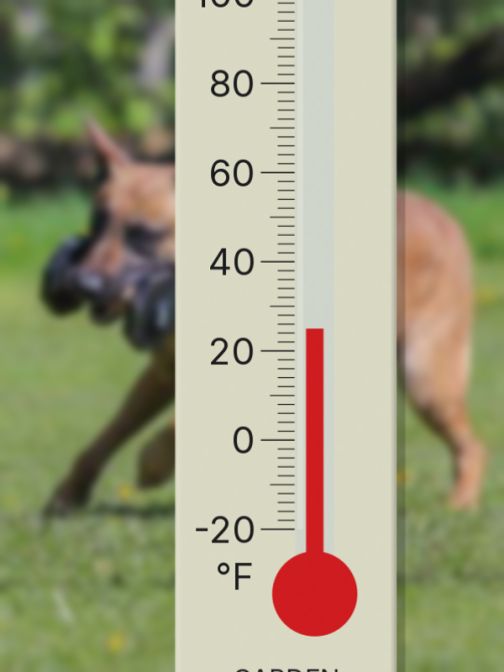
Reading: 25 °F
